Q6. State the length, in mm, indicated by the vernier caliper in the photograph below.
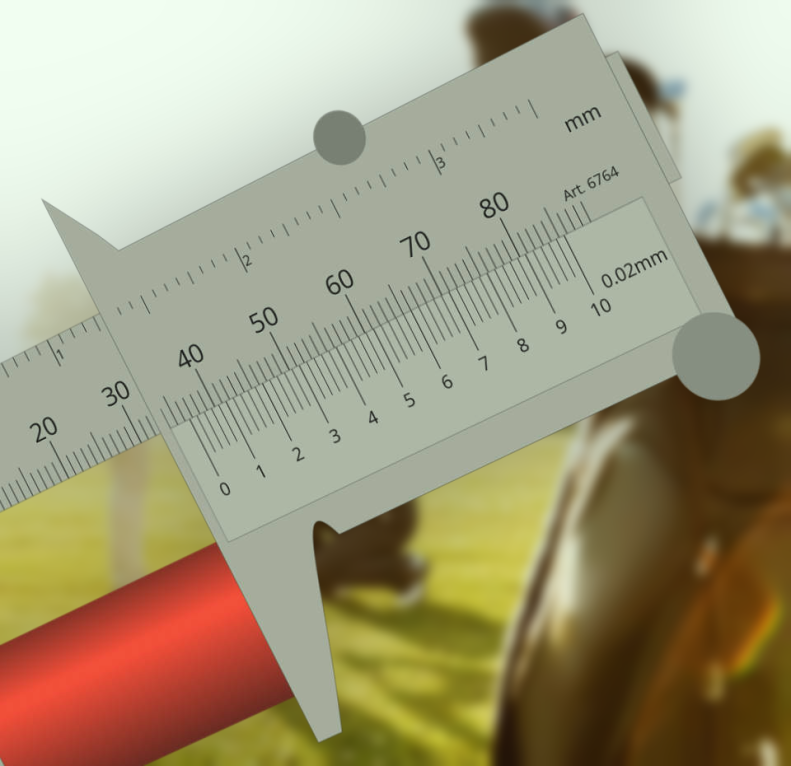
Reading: 36.6 mm
